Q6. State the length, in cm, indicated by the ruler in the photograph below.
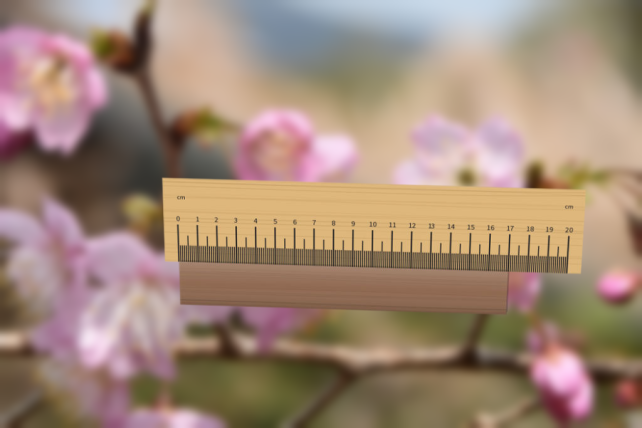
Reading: 17 cm
